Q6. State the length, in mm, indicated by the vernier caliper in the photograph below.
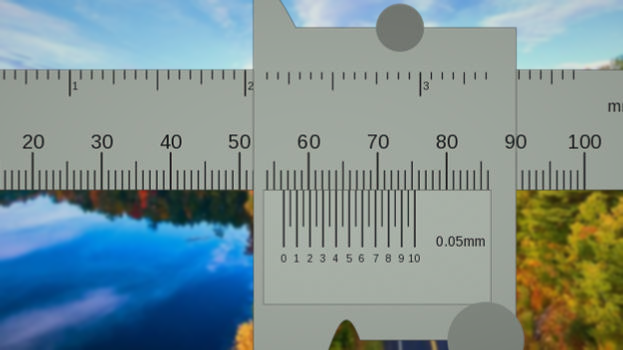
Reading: 56.4 mm
